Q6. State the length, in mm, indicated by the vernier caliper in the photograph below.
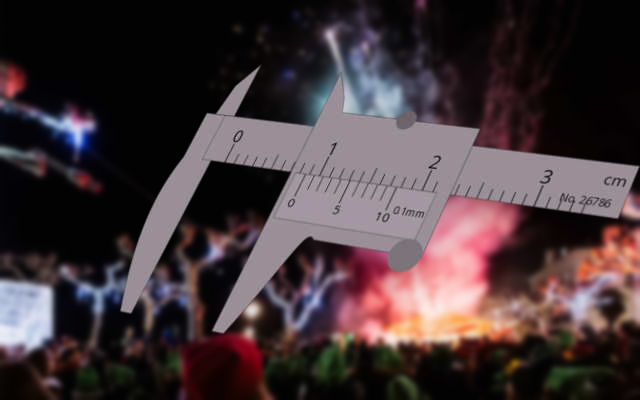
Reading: 8.6 mm
